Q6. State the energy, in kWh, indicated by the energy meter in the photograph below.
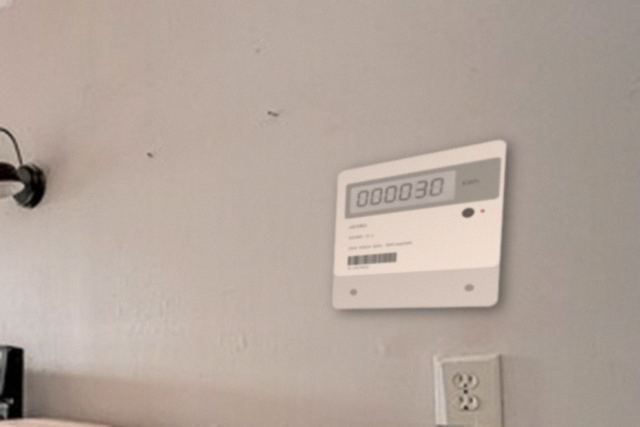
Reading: 30 kWh
